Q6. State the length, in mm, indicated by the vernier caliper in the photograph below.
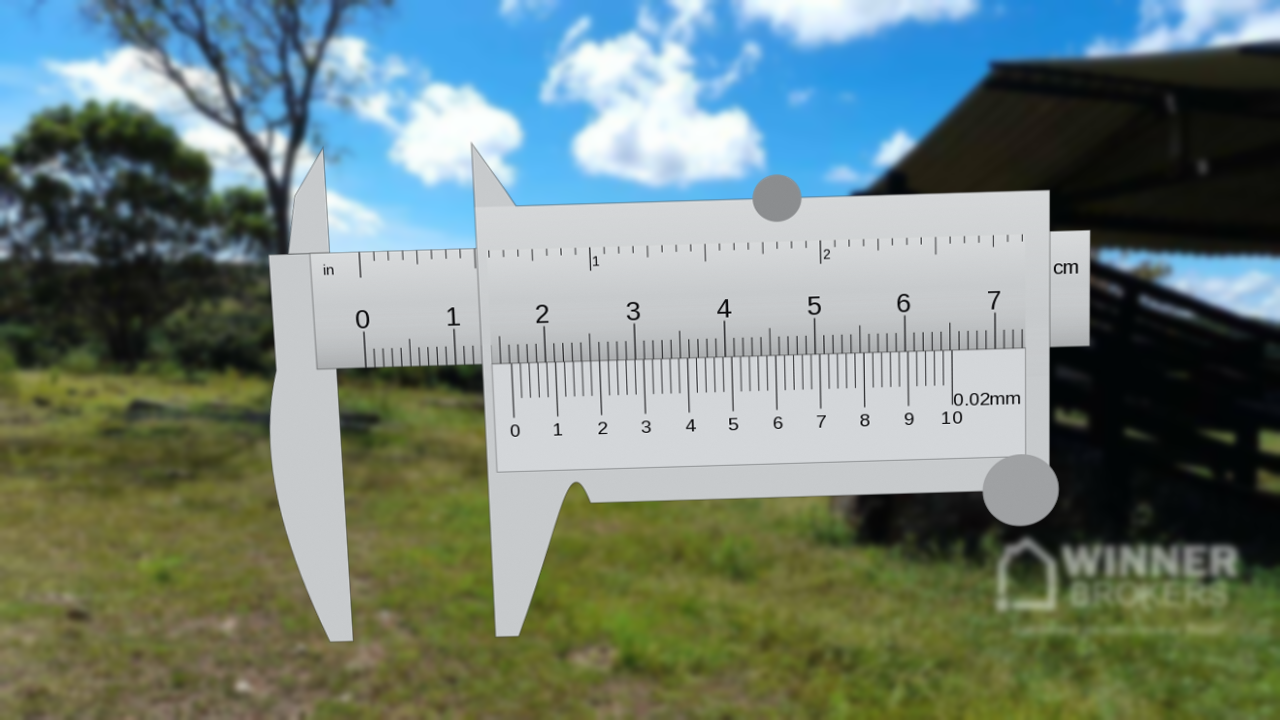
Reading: 16.2 mm
